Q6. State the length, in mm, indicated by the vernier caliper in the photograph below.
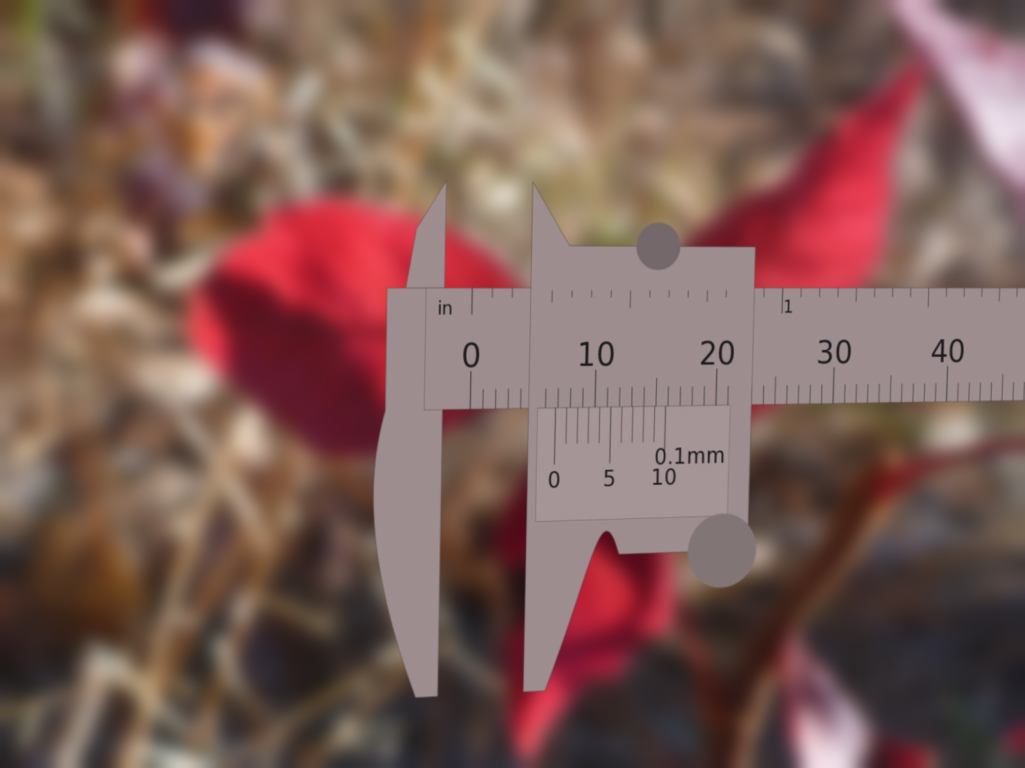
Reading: 6.8 mm
